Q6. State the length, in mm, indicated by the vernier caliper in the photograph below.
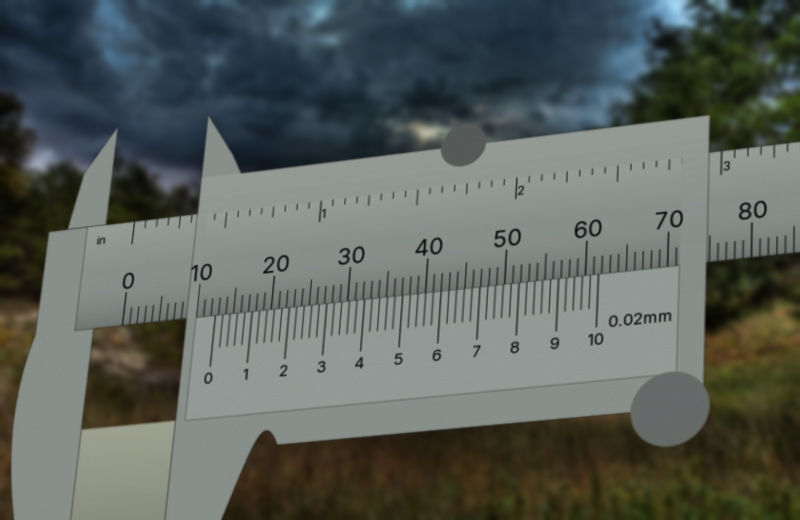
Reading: 12.6 mm
